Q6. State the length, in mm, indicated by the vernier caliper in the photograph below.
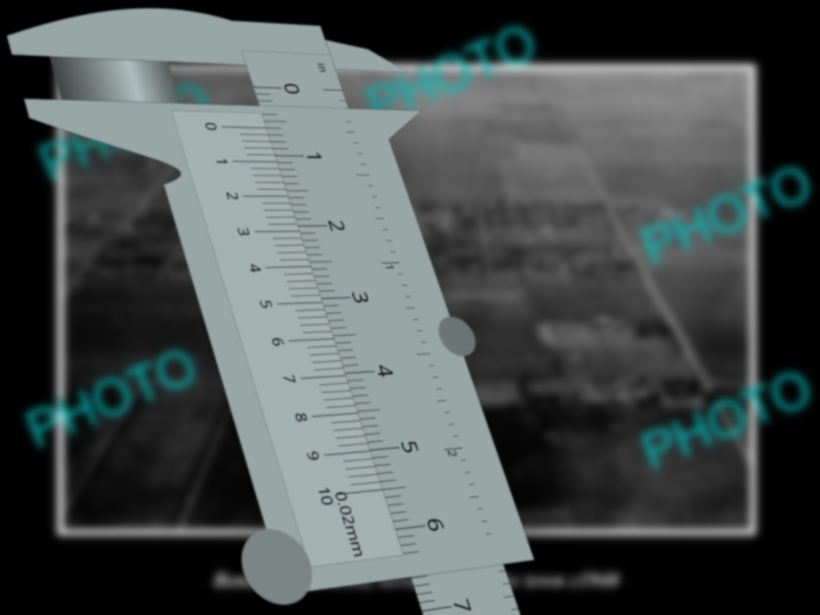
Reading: 6.0 mm
